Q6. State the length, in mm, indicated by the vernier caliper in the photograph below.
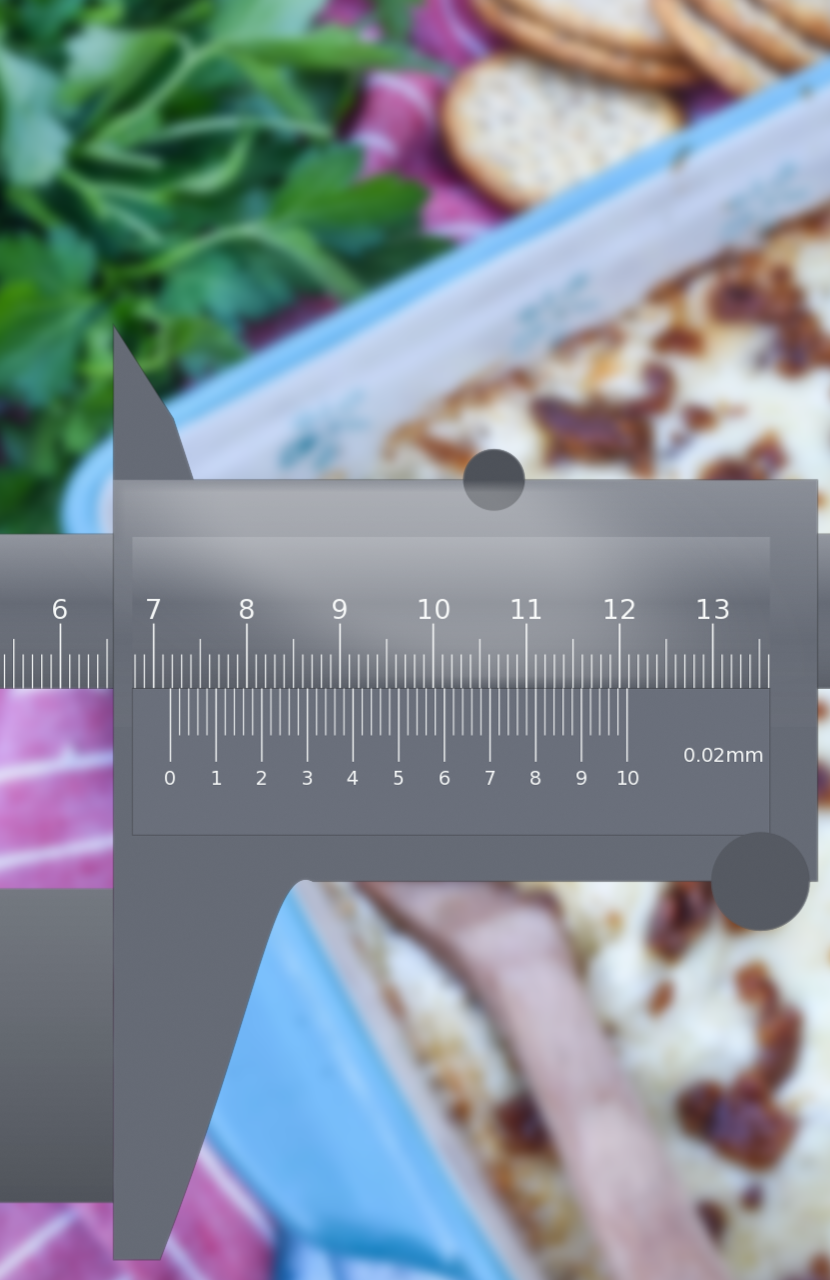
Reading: 71.8 mm
